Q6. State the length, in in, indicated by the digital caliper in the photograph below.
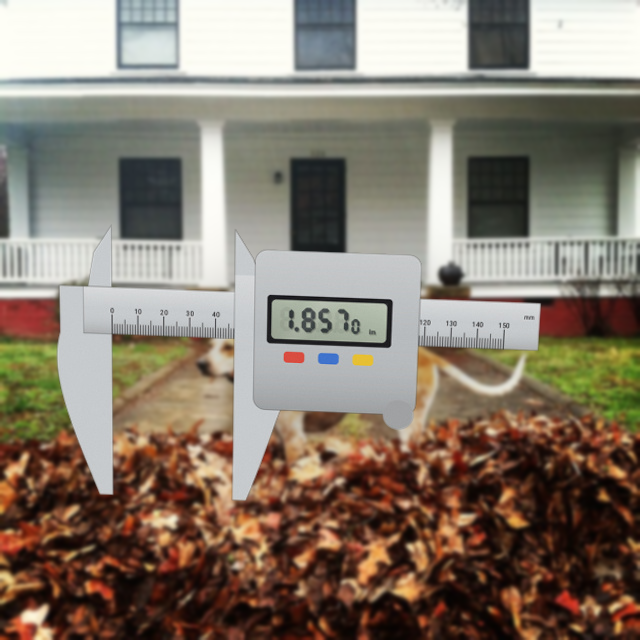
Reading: 1.8570 in
